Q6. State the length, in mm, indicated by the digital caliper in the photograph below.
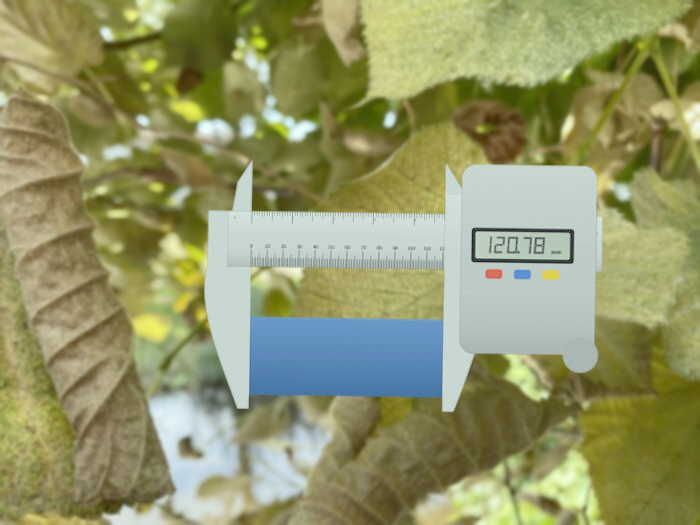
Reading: 120.78 mm
